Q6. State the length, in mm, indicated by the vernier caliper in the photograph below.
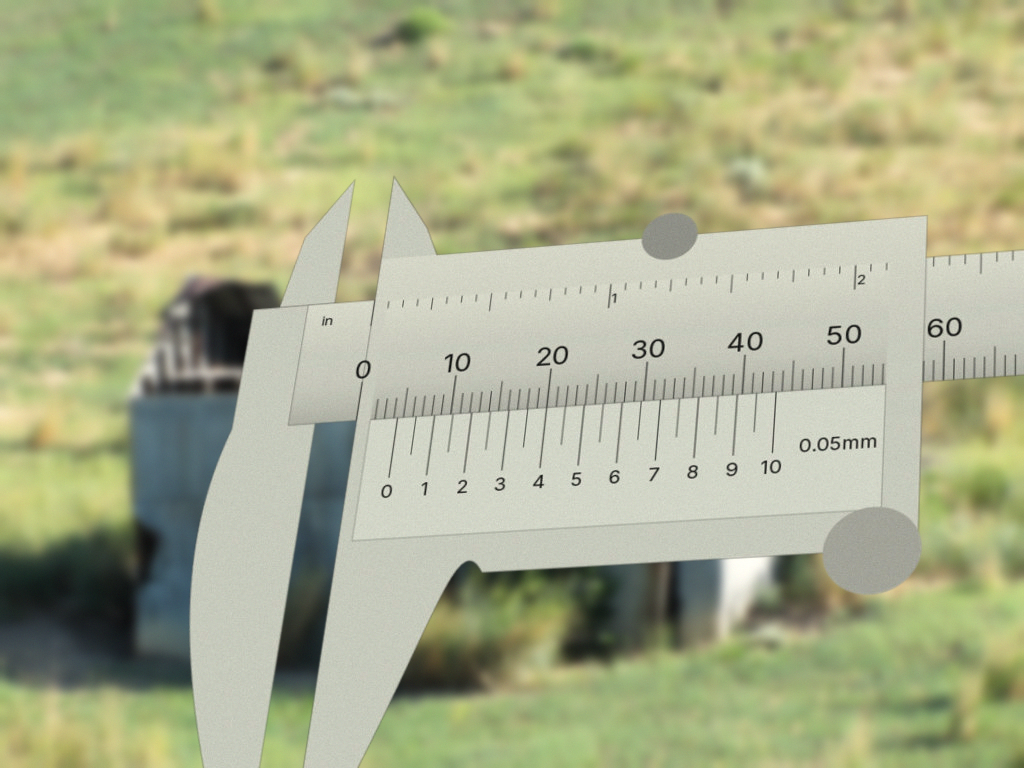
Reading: 4.4 mm
